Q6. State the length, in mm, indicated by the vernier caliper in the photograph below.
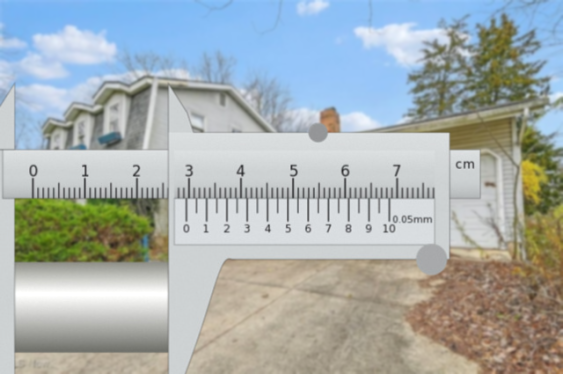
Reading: 29.5 mm
